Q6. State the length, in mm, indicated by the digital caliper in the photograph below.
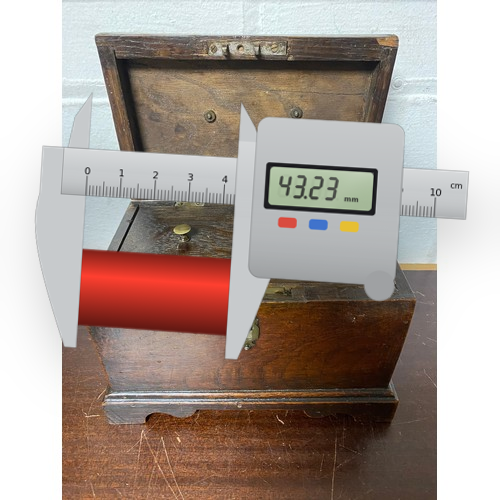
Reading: 43.23 mm
